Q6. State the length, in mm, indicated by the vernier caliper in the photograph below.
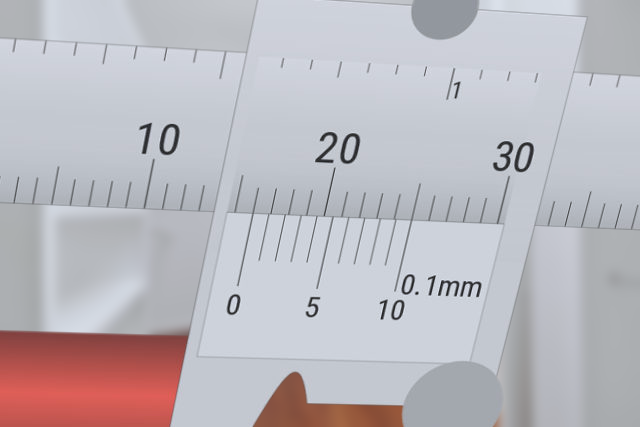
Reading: 16.0 mm
